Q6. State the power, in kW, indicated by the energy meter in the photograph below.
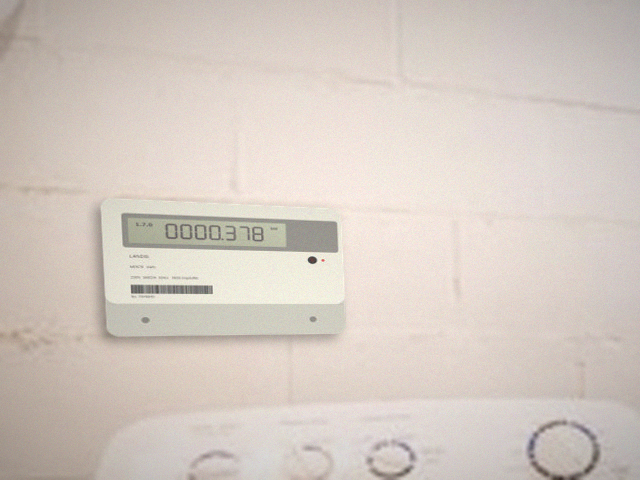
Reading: 0.378 kW
